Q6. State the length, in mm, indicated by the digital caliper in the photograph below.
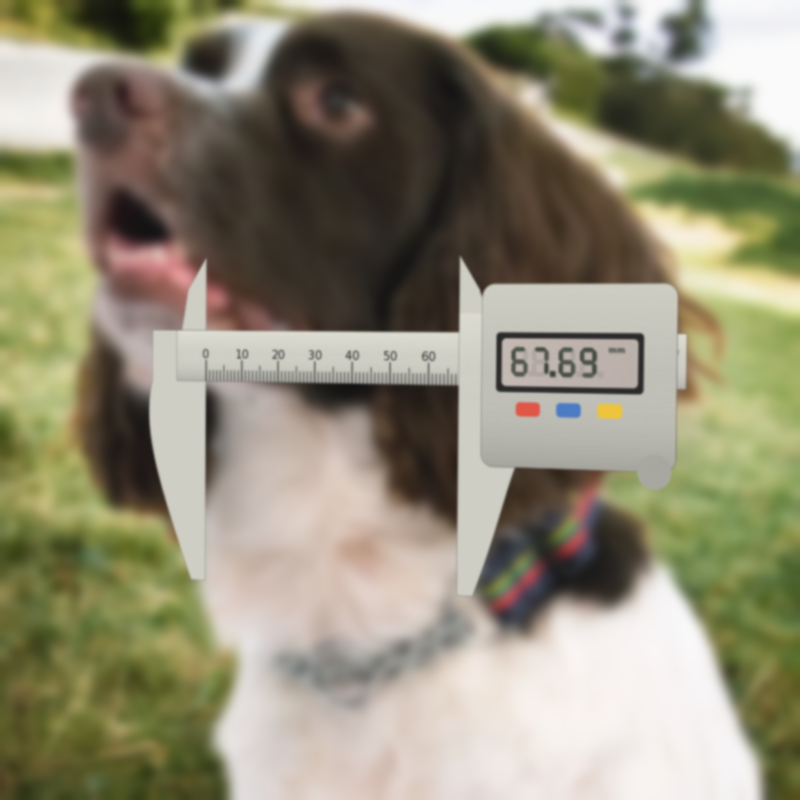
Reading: 67.69 mm
